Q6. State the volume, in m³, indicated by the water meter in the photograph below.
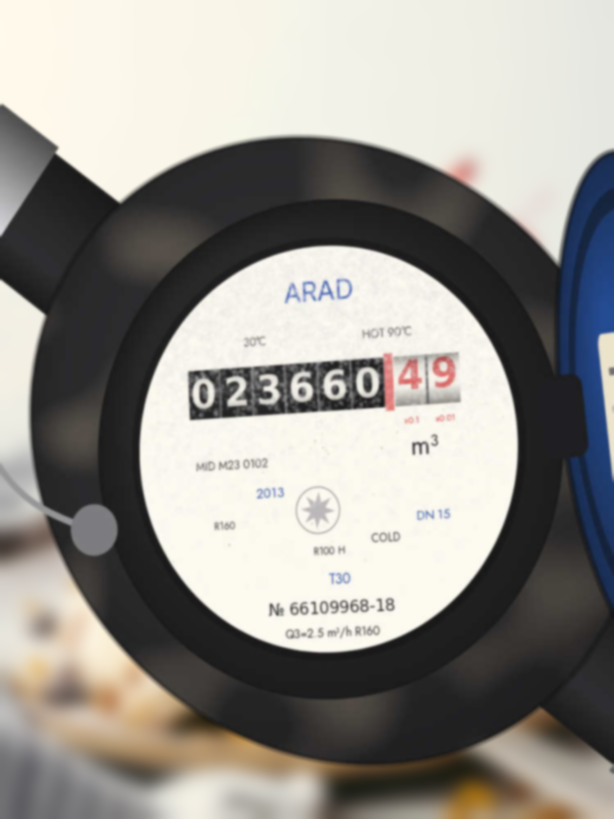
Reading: 23660.49 m³
